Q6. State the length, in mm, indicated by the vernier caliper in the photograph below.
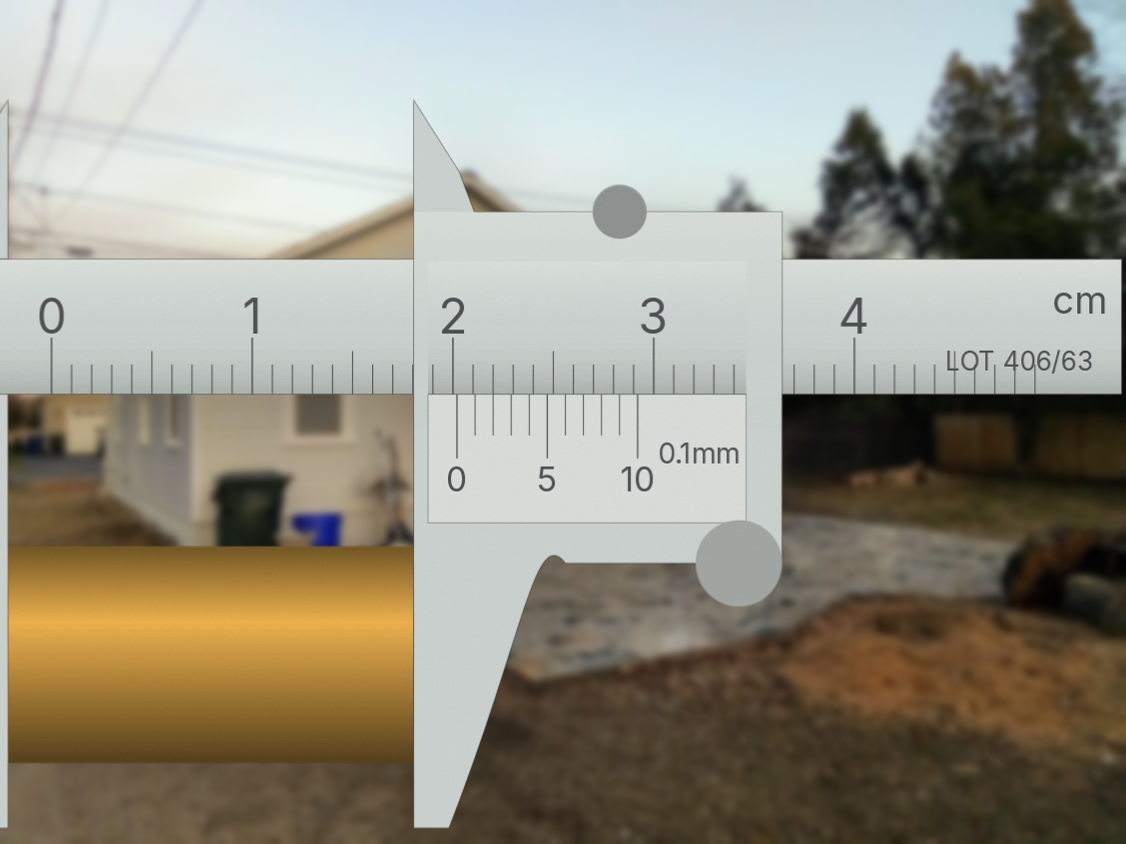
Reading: 20.2 mm
